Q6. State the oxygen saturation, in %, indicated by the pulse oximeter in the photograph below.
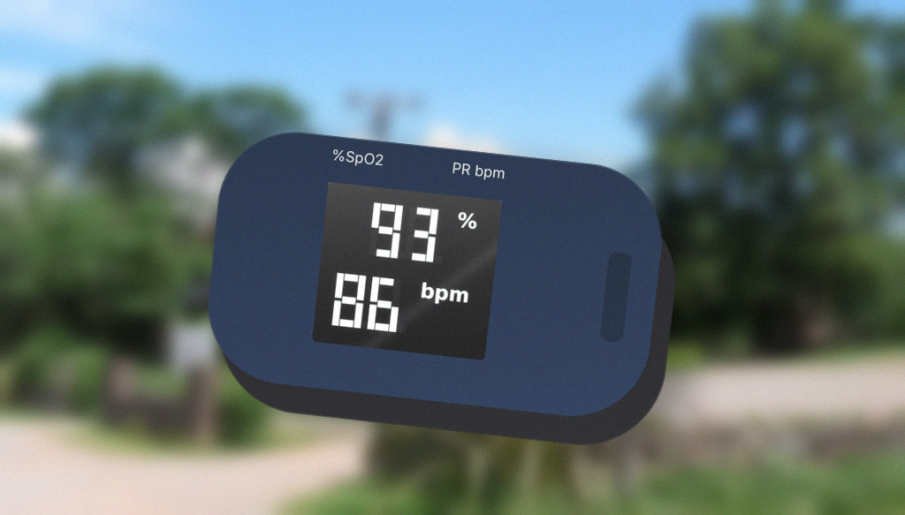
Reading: 93 %
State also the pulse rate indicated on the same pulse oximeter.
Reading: 86 bpm
